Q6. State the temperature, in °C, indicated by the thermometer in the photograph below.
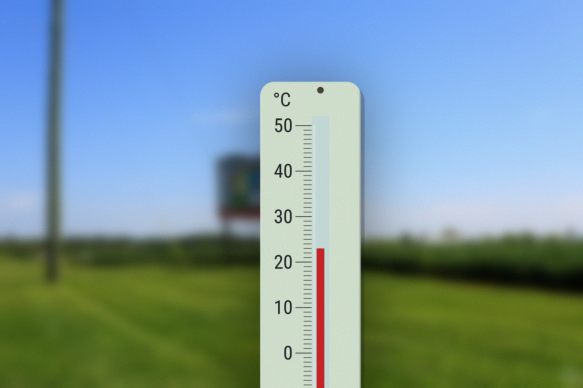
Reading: 23 °C
